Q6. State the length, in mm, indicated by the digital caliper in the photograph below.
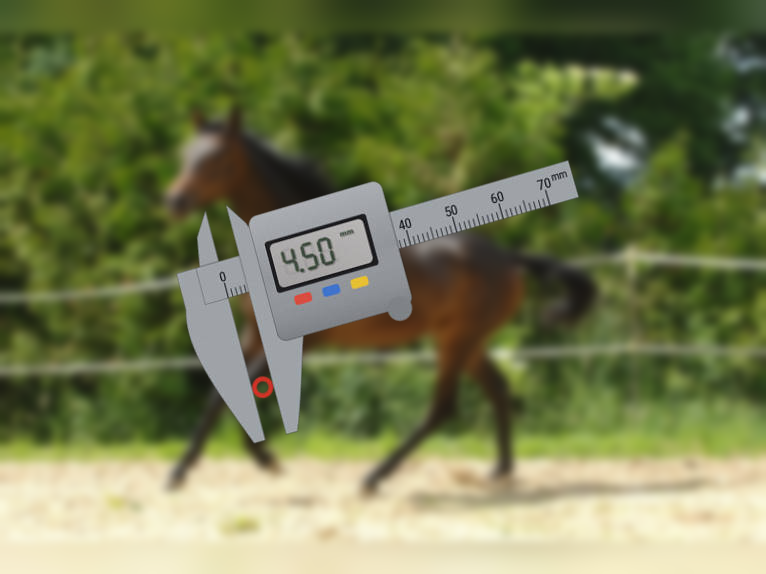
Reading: 4.50 mm
